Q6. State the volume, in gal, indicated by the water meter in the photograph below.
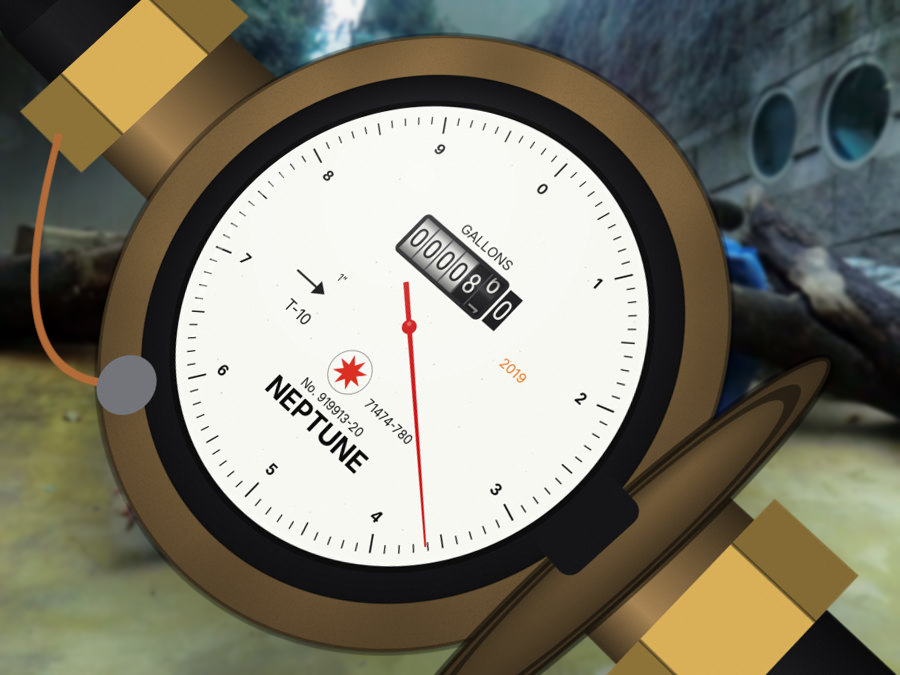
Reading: 863.6 gal
